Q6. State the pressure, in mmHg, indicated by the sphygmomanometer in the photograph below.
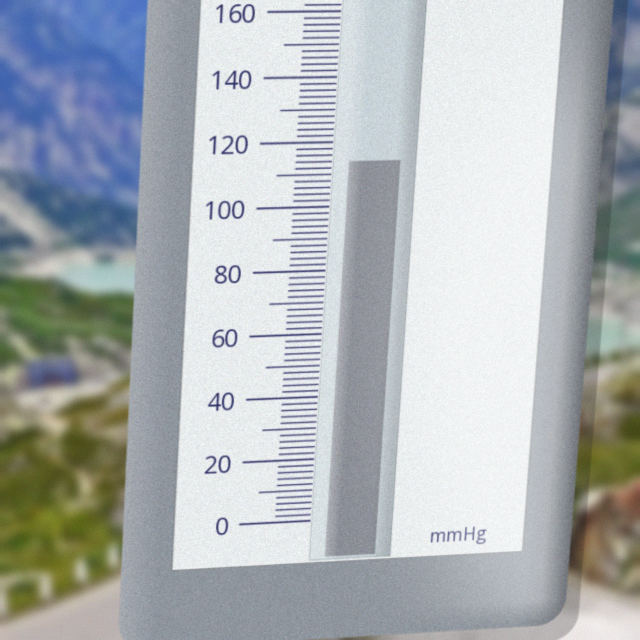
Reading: 114 mmHg
